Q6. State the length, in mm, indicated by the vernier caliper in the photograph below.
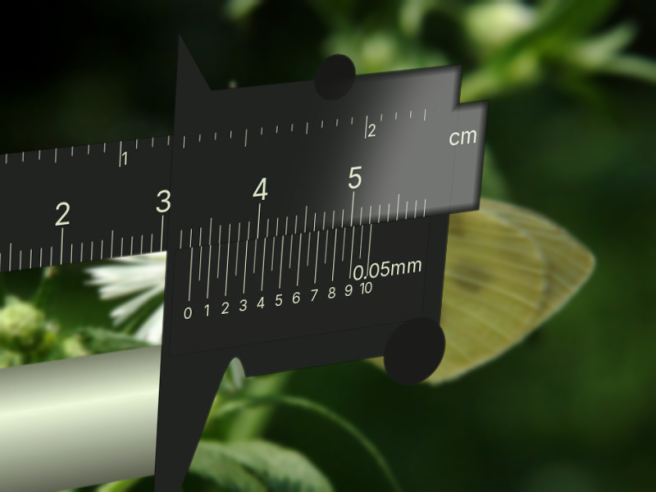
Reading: 33.2 mm
